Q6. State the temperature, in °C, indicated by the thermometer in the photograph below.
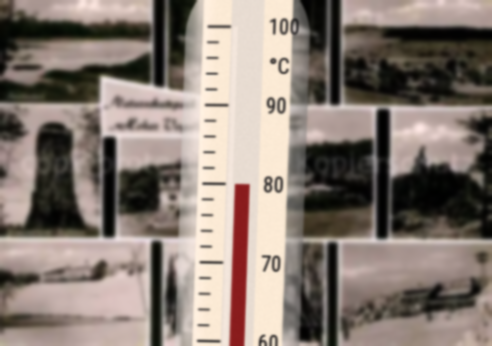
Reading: 80 °C
